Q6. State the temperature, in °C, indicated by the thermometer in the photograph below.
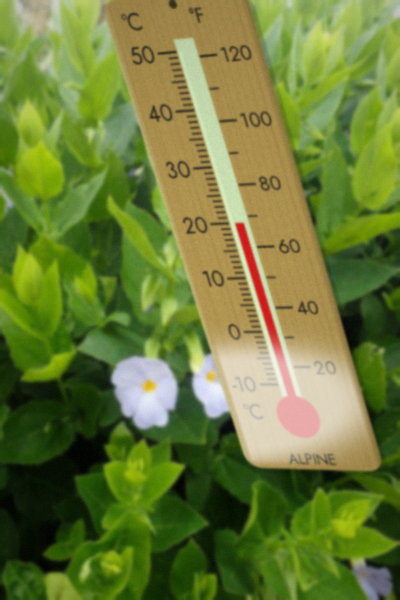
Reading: 20 °C
